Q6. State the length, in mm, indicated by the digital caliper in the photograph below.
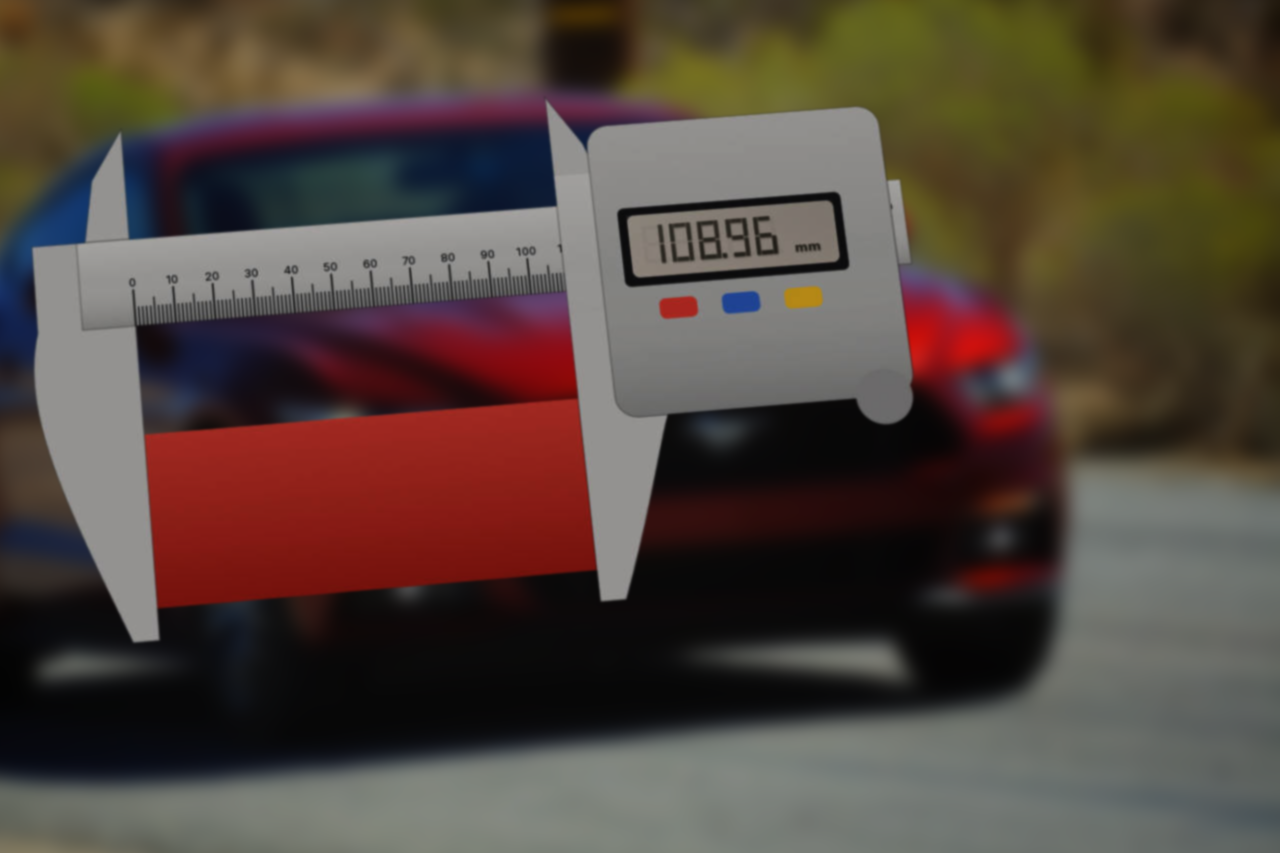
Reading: 108.96 mm
